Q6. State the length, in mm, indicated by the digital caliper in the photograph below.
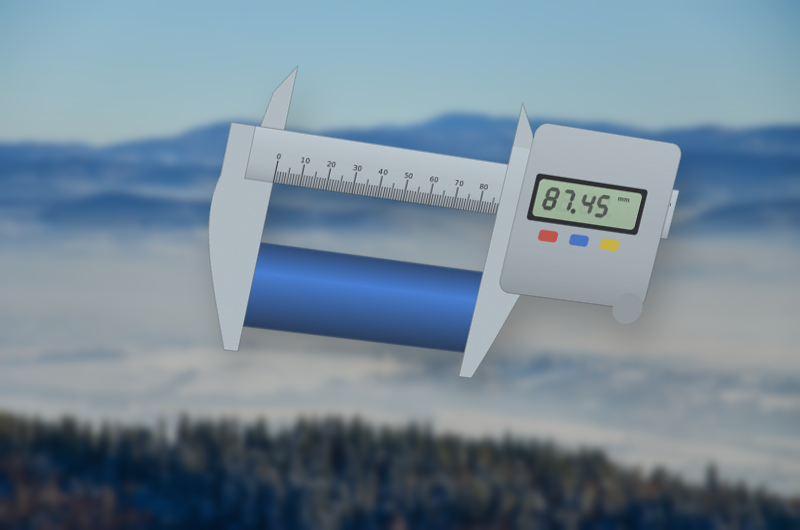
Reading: 87.45 mm
